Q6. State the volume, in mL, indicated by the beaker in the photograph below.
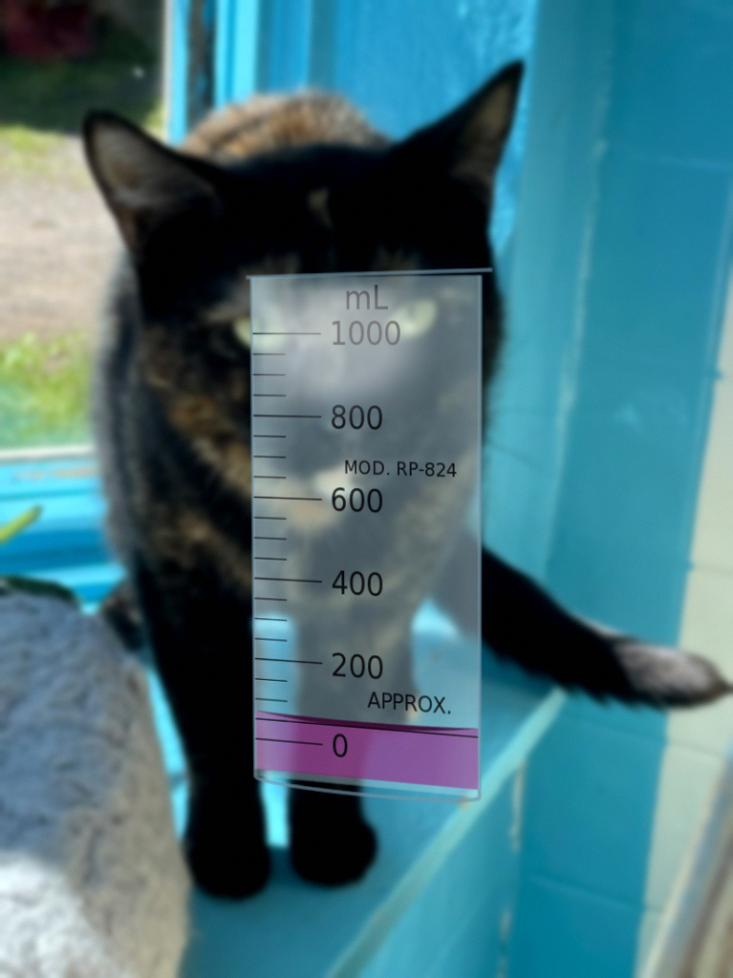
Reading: 50 mL
